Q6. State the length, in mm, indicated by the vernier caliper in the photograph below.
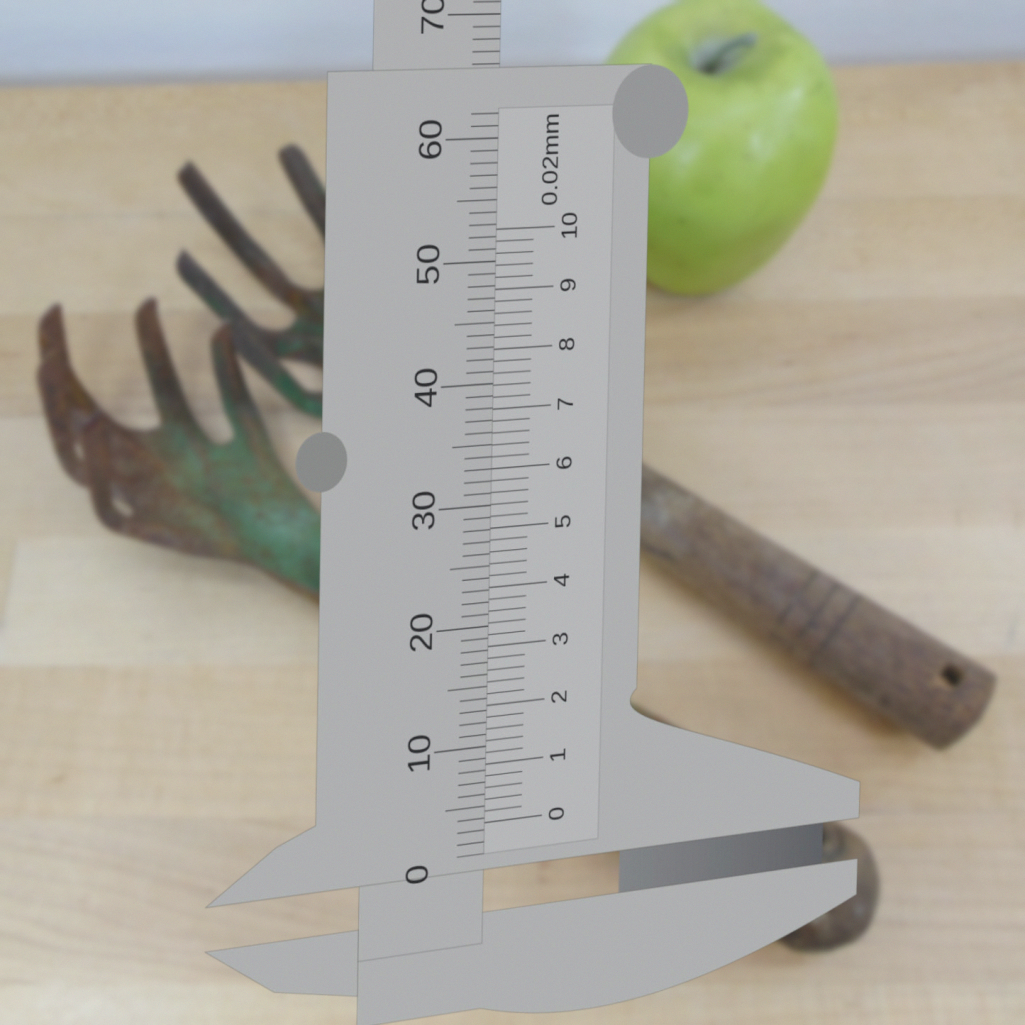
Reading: 3.6 mm
